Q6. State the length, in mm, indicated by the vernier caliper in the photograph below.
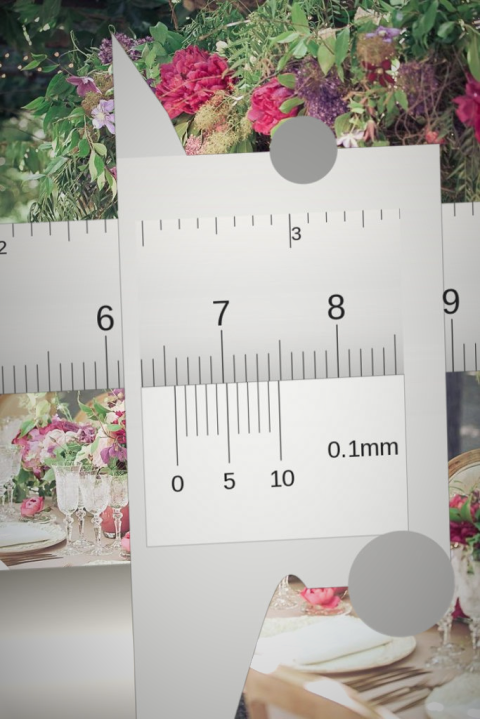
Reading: 65.8 mm
